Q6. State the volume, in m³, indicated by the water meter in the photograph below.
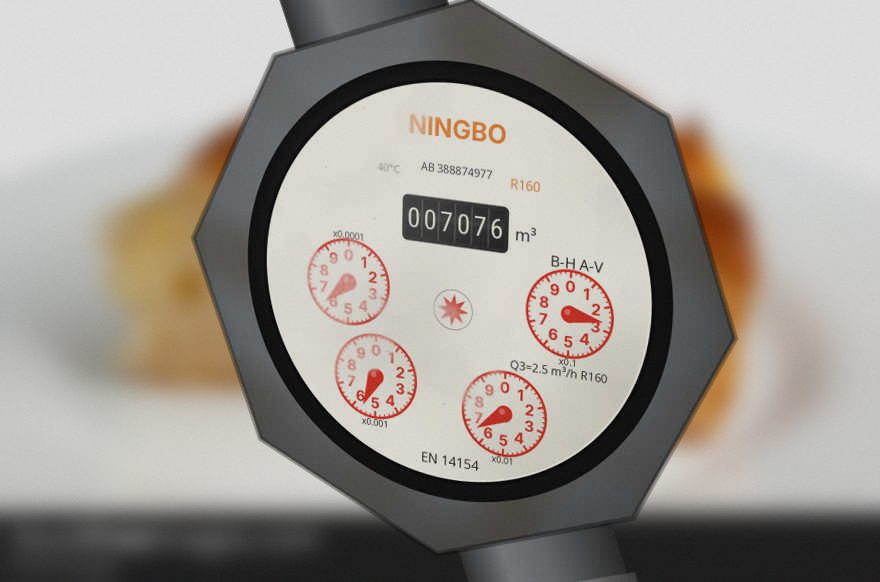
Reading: 7076.2656 m³
